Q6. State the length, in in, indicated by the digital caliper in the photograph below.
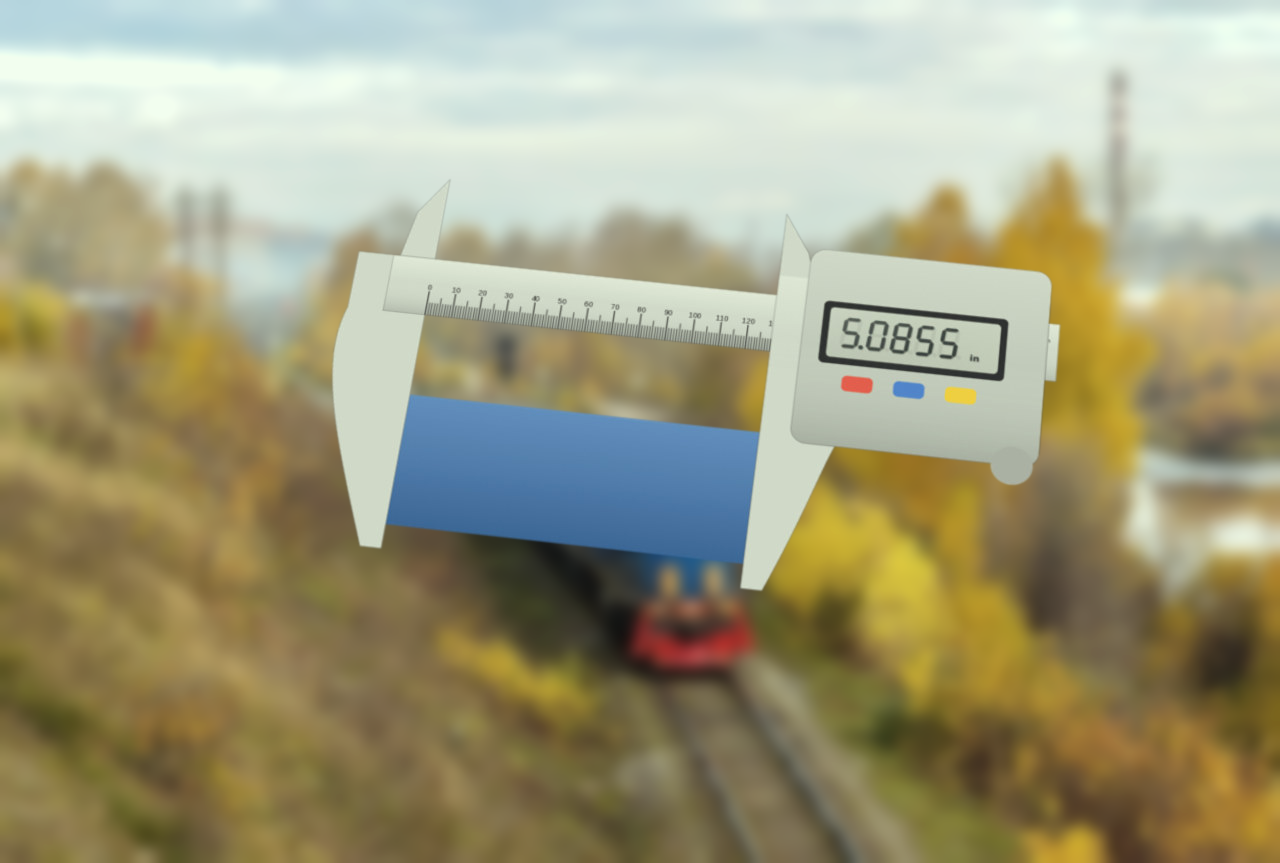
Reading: 5.0855 in
